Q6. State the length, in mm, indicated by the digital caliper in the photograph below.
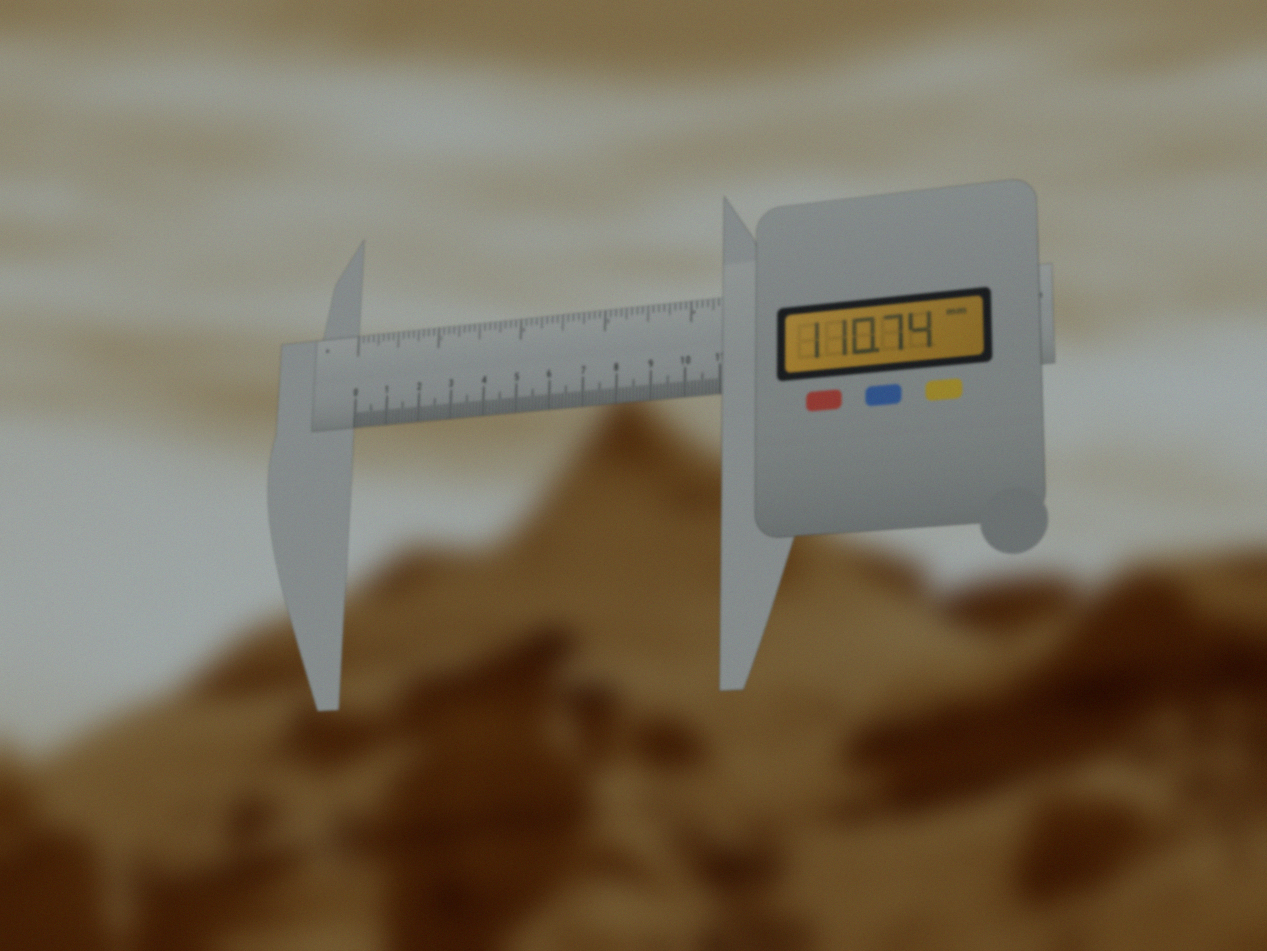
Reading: 110.74 mm
